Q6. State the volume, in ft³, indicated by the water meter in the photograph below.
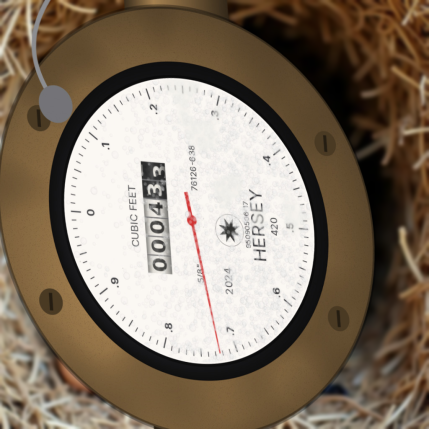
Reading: 432.72 ft³
